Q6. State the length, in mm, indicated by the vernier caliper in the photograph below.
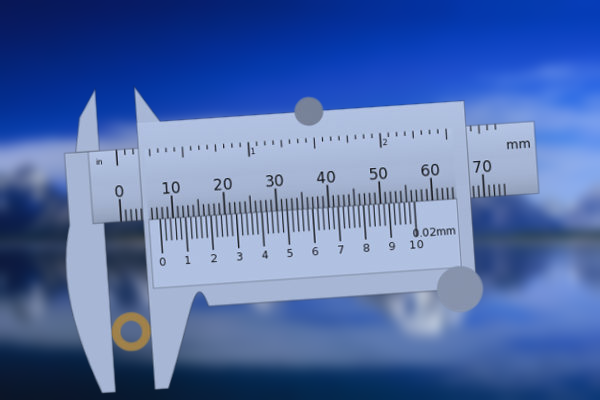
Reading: 7.5 mm
